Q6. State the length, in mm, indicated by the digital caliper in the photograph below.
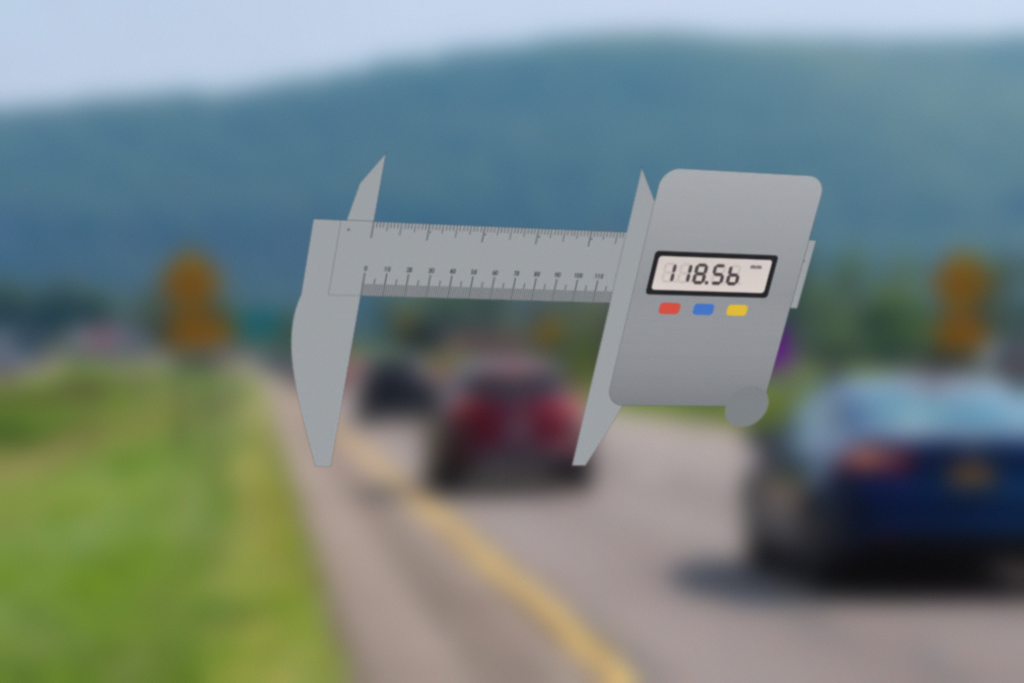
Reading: 118.56 mm
